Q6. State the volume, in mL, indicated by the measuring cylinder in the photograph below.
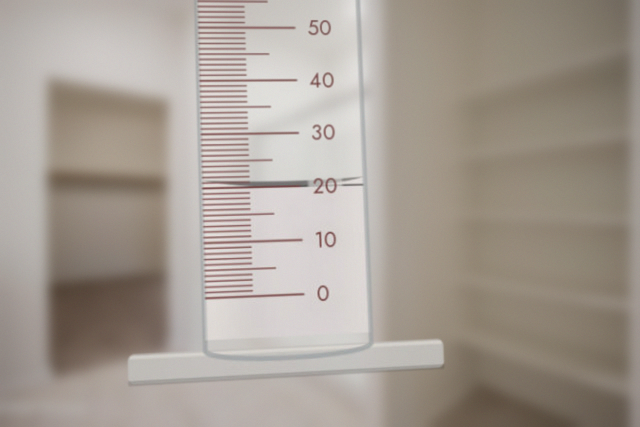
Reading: 20 mL
